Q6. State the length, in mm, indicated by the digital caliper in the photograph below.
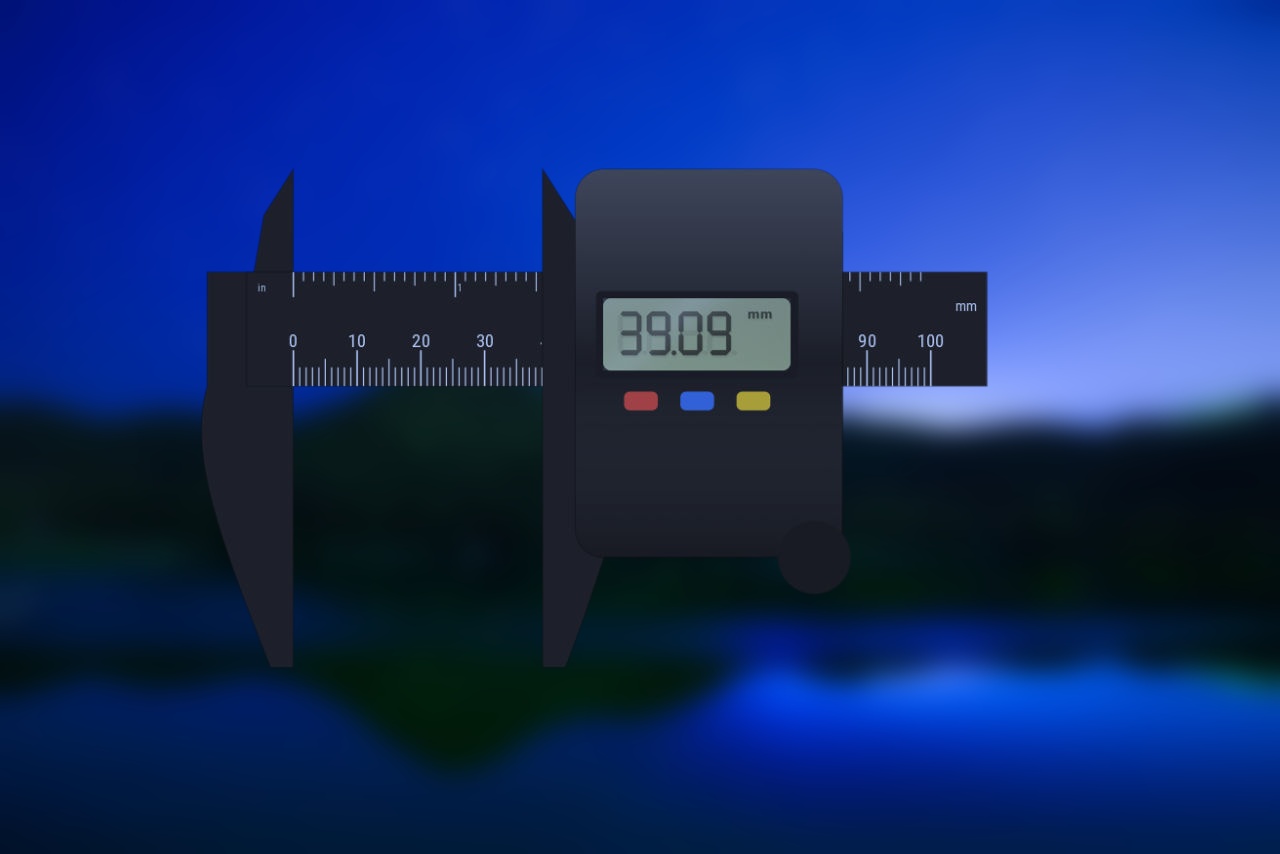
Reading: 39.09 mm
